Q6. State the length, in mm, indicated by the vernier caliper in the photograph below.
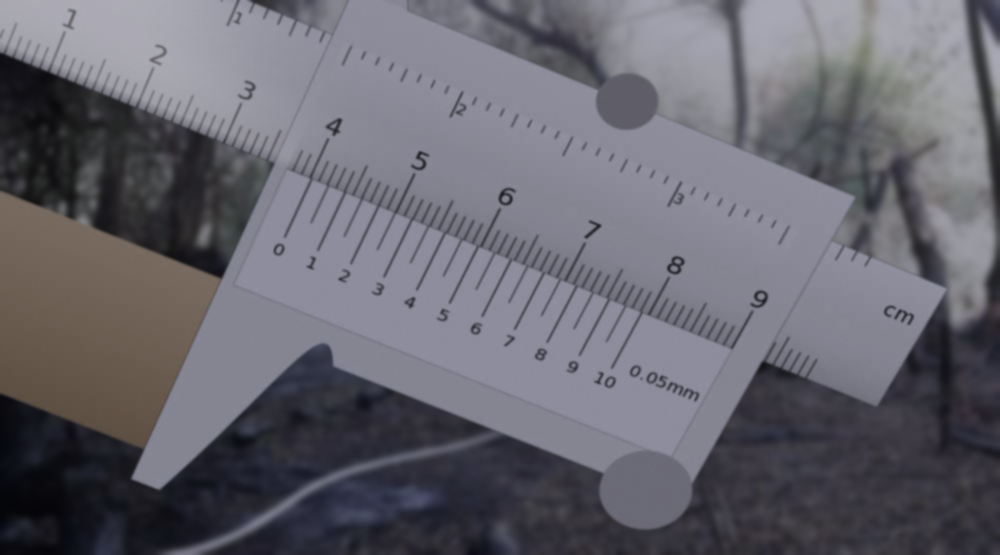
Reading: 40.2 mm
